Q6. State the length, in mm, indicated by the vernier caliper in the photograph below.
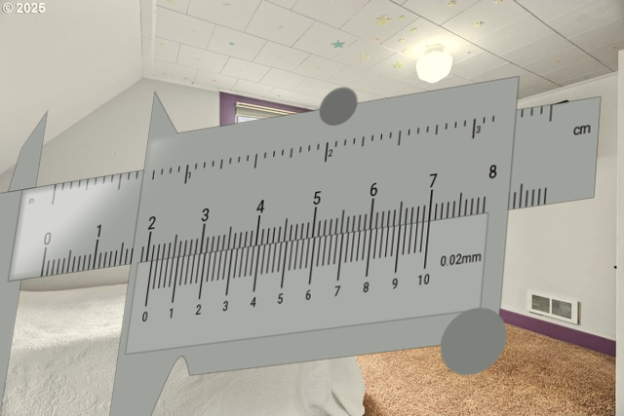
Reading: 21.0 mm
